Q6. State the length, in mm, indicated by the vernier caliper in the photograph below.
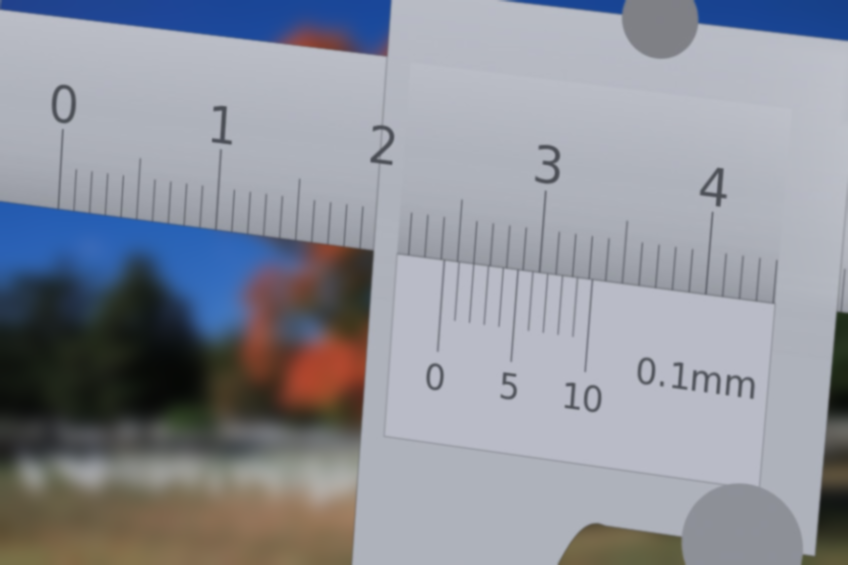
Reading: 24.2 mm
